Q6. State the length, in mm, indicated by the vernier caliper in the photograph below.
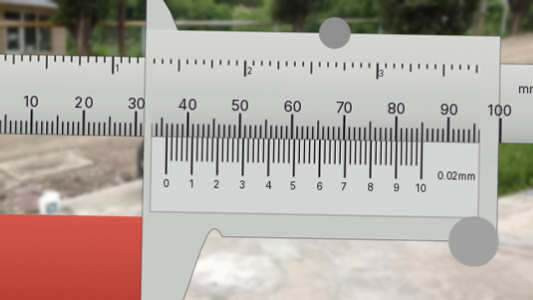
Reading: 36.0 mm
